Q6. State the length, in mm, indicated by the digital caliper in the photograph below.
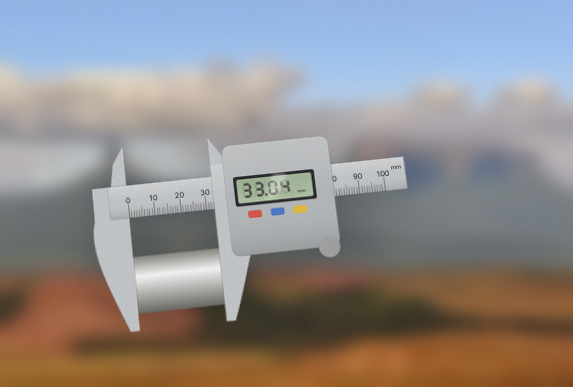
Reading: 33.04 mm
